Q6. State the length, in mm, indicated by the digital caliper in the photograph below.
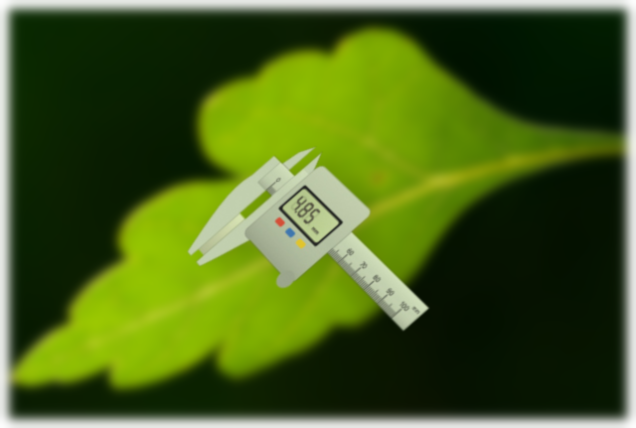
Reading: 4.85 mm
